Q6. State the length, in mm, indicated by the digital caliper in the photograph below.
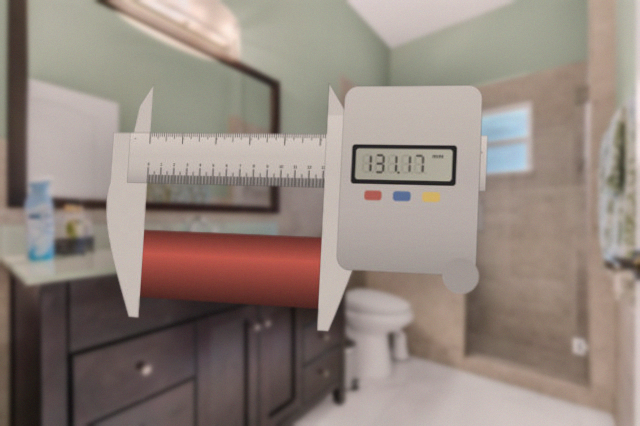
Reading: 131.17 mm
